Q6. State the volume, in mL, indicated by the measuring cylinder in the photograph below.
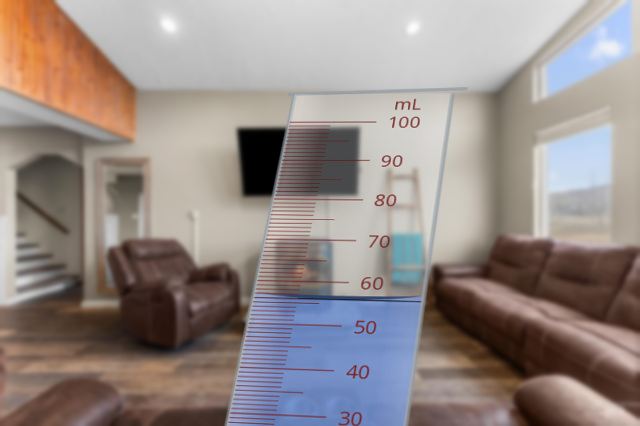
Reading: 56 mL
